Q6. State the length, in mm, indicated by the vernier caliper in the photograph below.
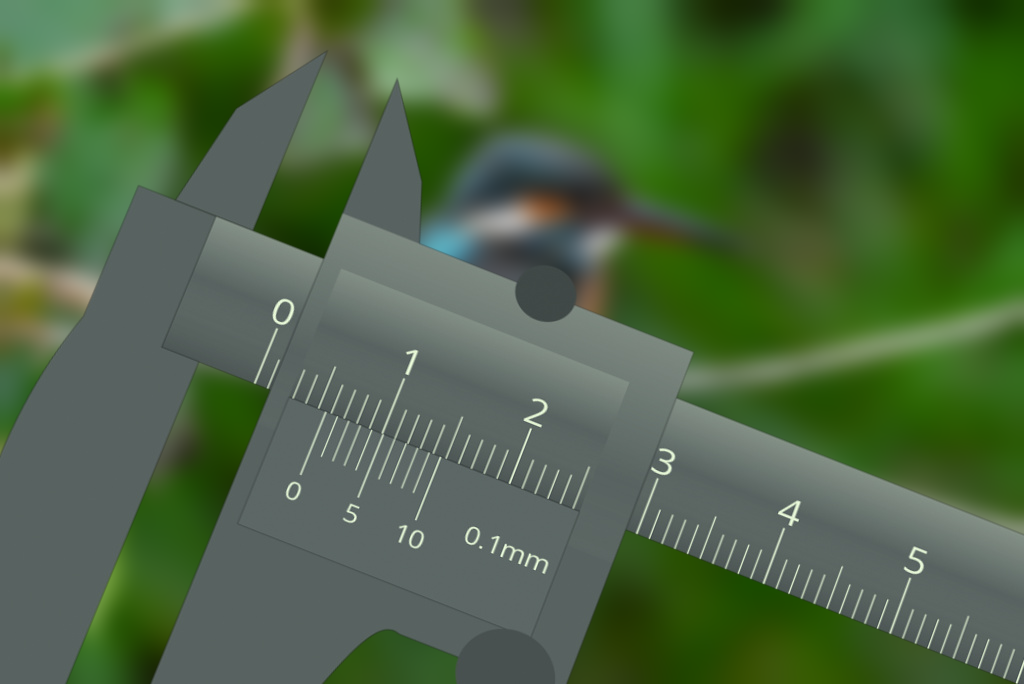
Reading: 5.6 mm
